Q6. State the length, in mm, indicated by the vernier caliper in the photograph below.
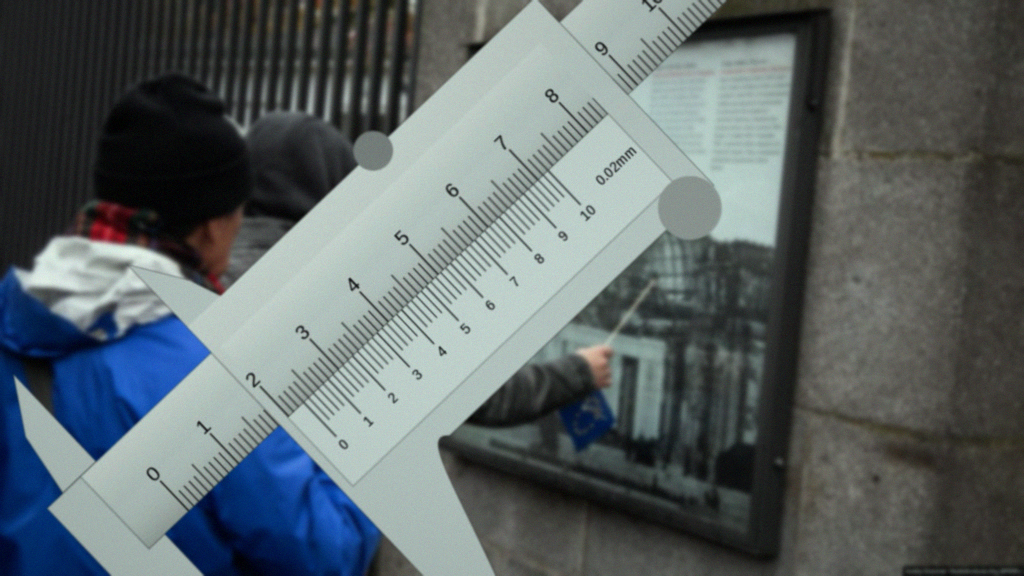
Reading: 23.0 mm
